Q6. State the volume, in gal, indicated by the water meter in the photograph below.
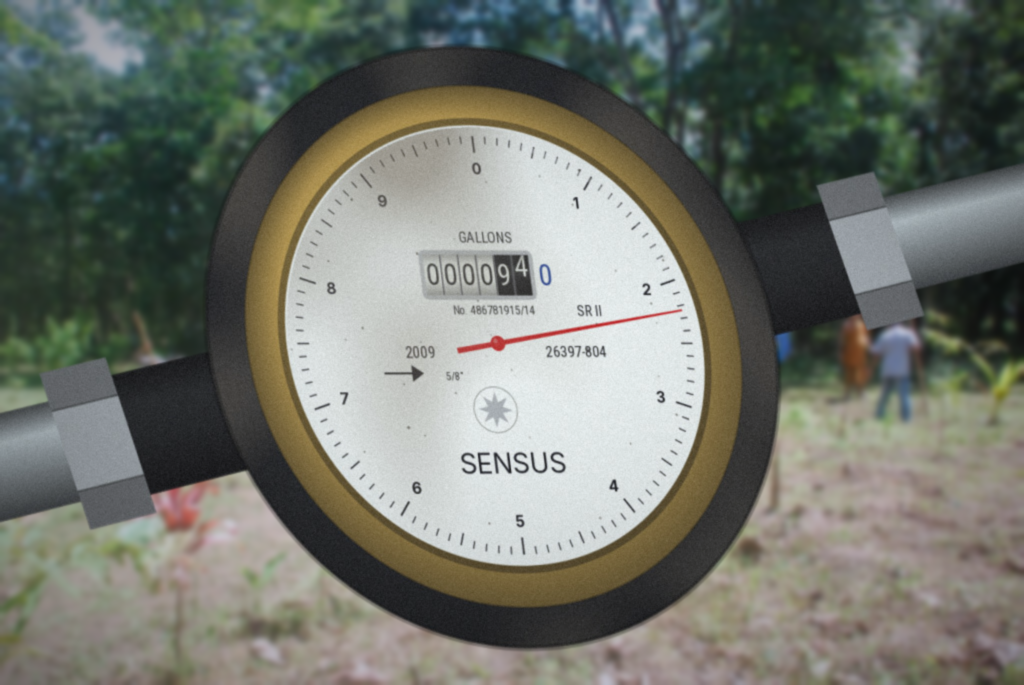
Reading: 942.2 gal
